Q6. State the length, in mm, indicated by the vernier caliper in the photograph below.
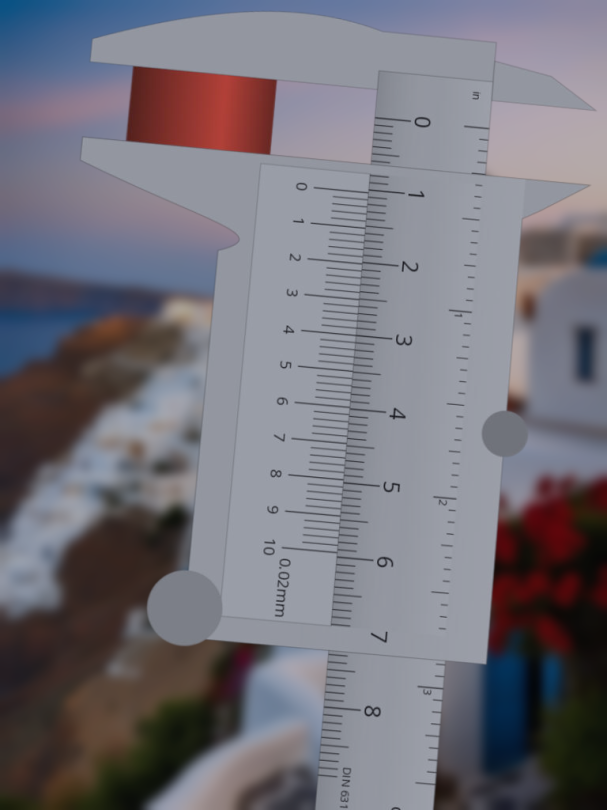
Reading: 10.4 mm
